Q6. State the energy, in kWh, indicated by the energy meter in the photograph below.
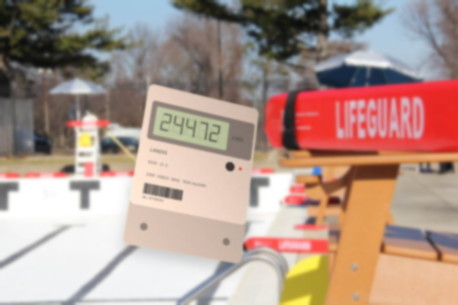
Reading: 24472 kWh
